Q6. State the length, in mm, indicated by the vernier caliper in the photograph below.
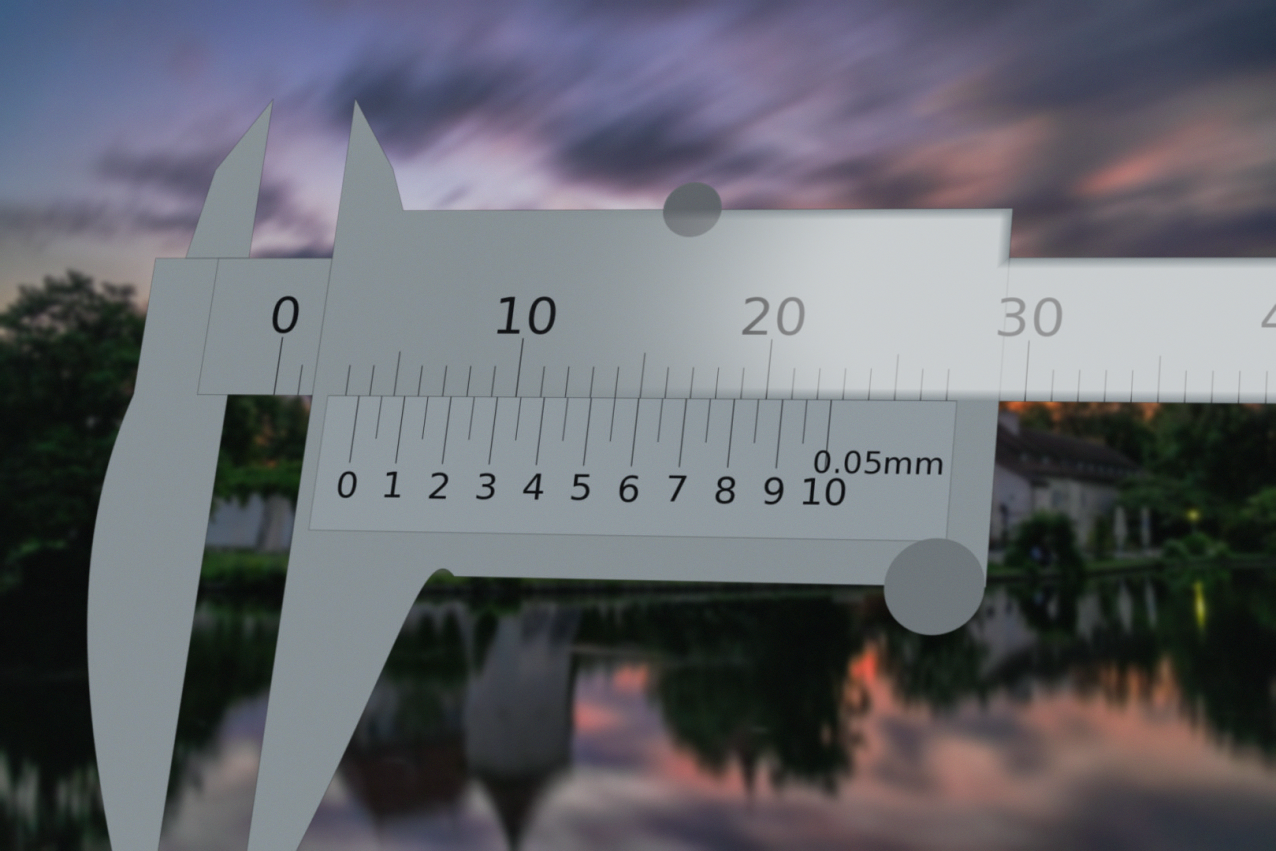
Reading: 3.55 mm
